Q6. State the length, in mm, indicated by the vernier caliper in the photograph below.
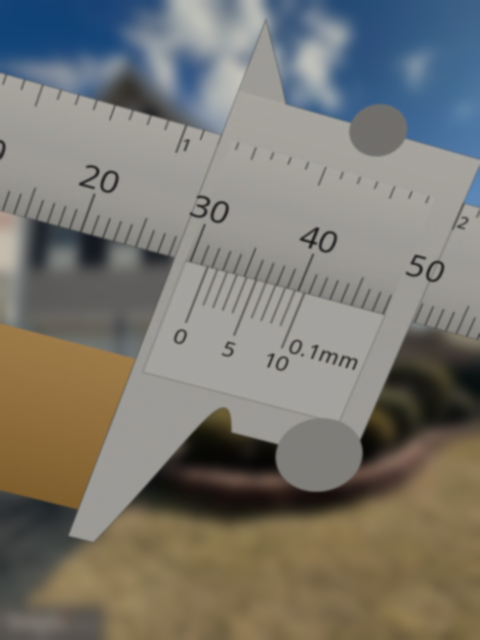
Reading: 31.6 mm
